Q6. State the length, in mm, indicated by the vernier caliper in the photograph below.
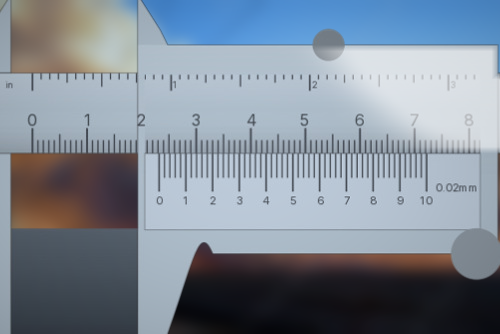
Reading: 23.2 mm
